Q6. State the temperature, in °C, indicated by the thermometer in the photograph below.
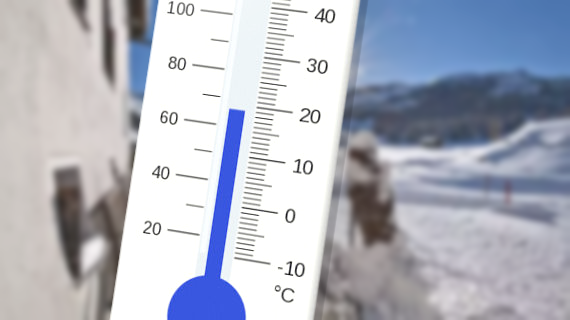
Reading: 19 °C
